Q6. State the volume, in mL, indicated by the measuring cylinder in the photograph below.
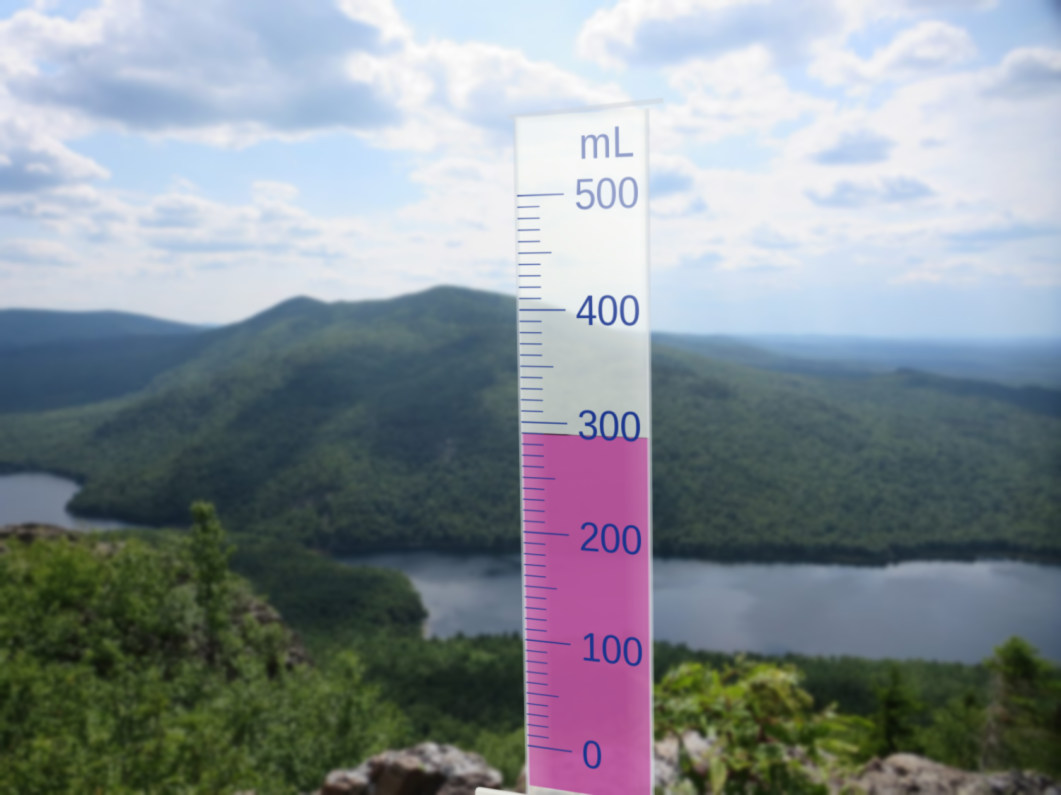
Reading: 290 mL
